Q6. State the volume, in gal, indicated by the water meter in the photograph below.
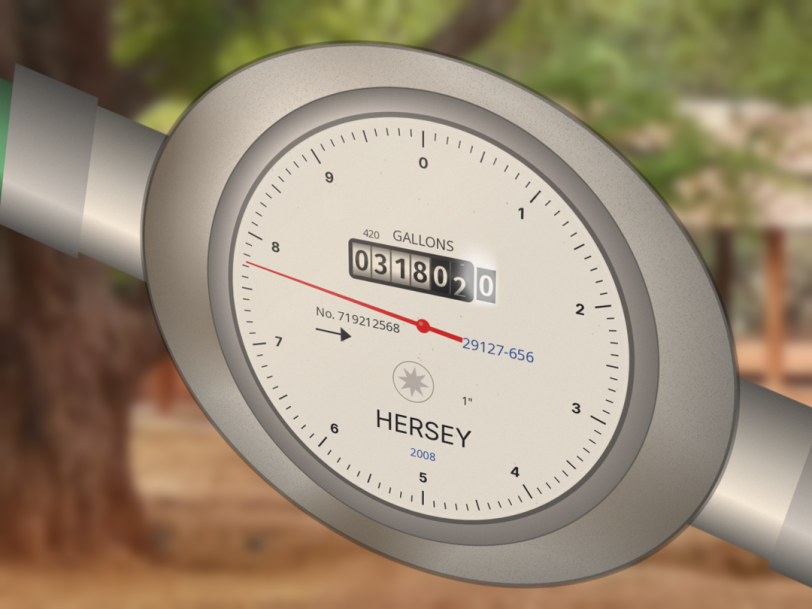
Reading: 318017.7 gal
